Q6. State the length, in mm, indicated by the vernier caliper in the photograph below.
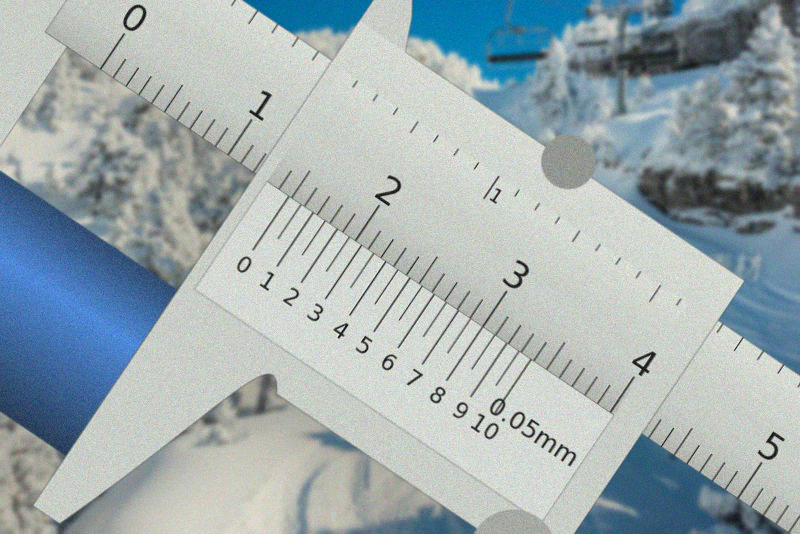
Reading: 14.8 mm
